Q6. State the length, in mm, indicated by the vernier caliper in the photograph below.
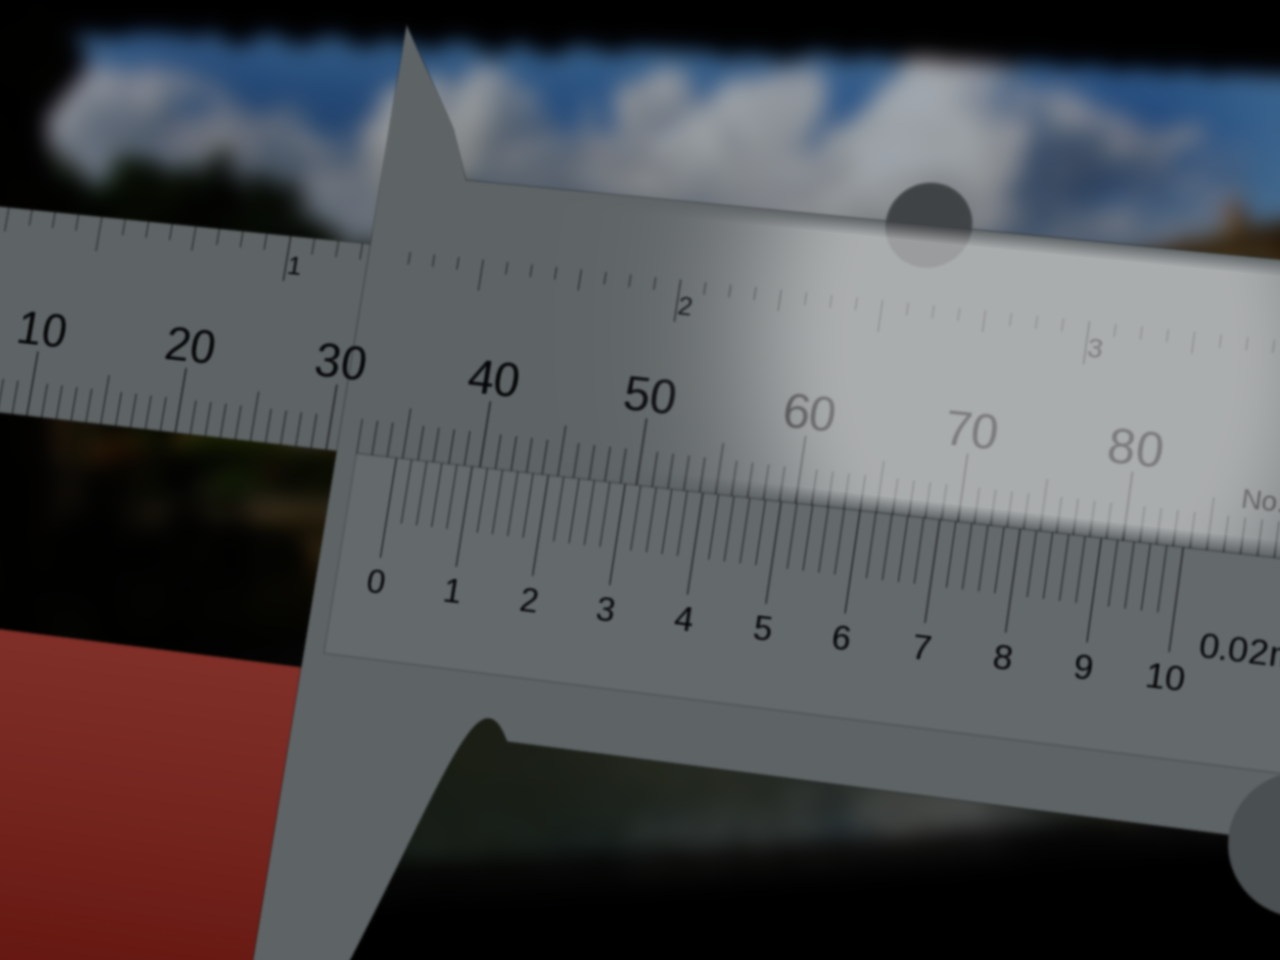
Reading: 34.6 mm
